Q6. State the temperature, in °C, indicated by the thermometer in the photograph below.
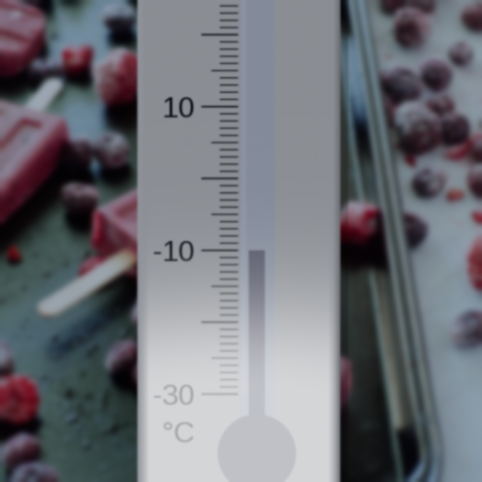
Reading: -10 °C
